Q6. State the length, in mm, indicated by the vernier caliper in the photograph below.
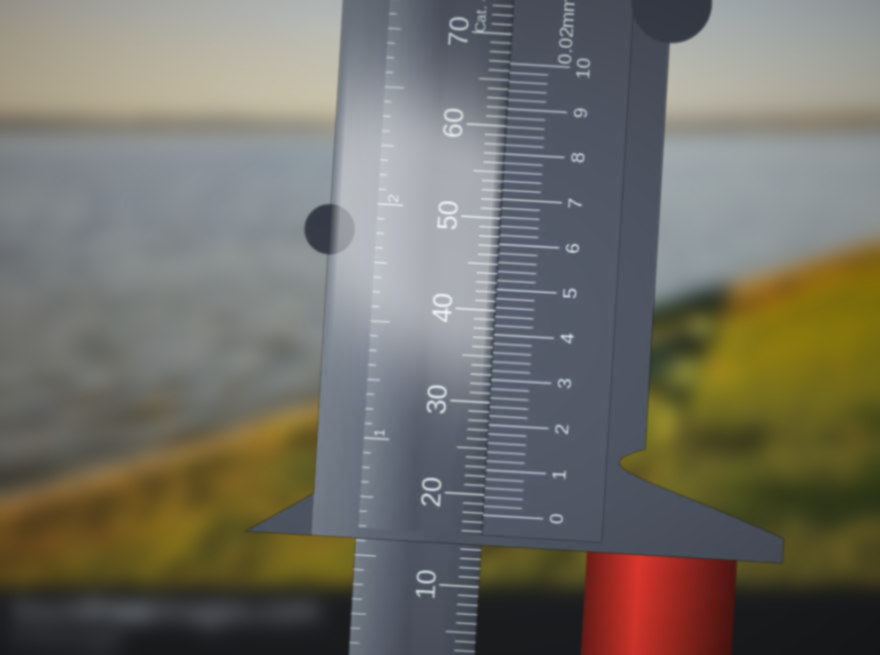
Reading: 17.8 mm
